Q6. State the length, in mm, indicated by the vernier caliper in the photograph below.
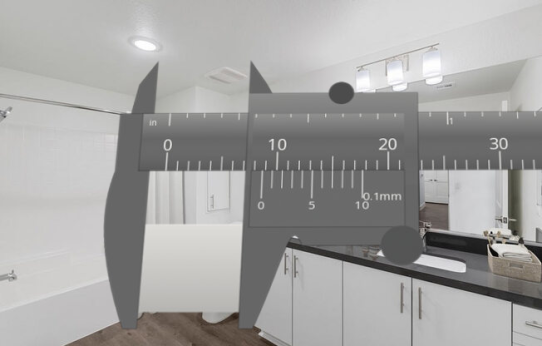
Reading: 8.7 mm
